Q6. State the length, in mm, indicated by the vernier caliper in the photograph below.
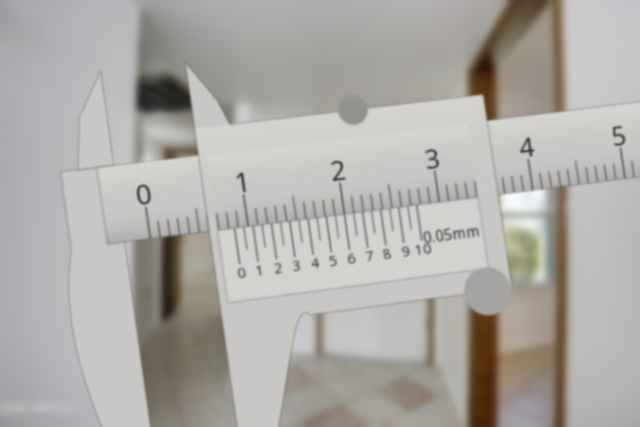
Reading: 8.6 mm
